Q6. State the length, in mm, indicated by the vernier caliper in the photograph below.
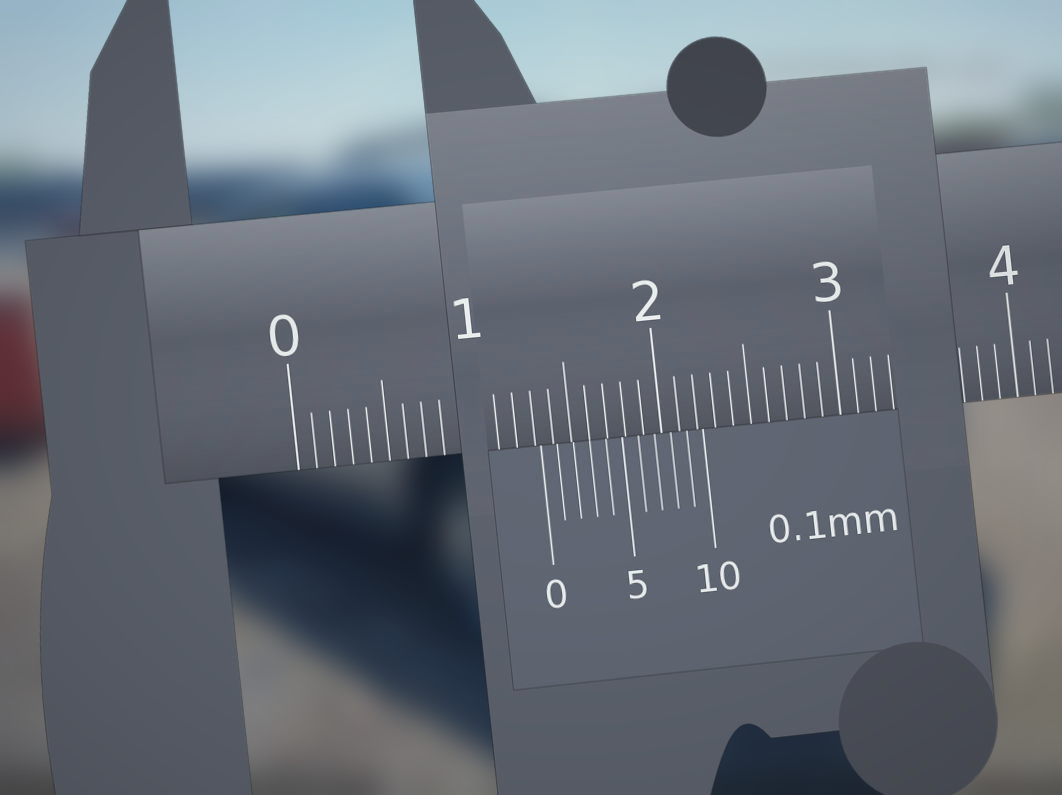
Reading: 13.3 mm
